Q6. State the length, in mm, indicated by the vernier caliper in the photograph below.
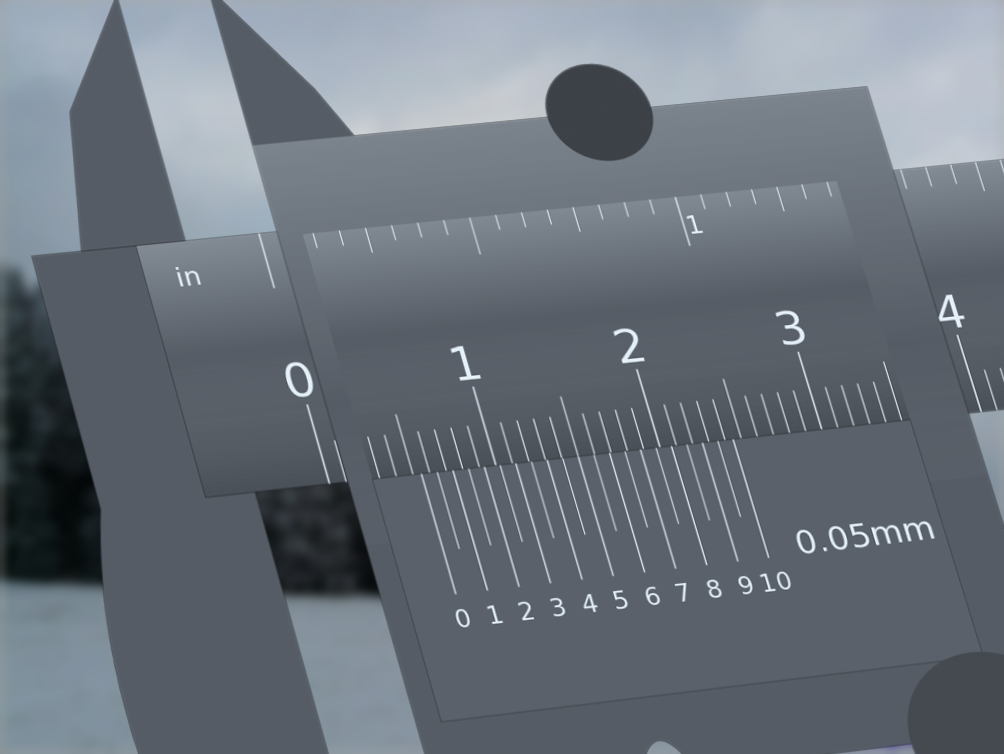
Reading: 5.5 mm
